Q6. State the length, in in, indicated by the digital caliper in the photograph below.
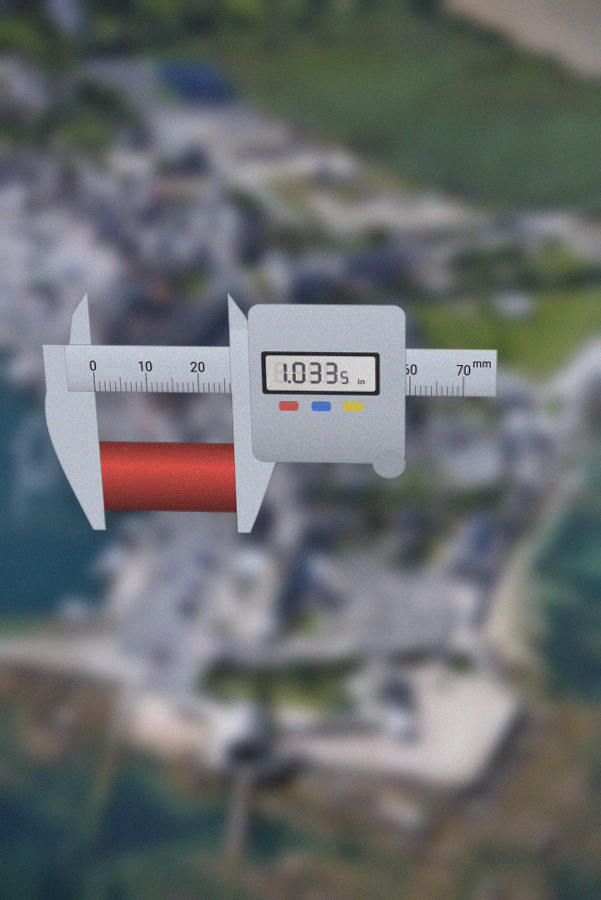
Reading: 1.0335 in
